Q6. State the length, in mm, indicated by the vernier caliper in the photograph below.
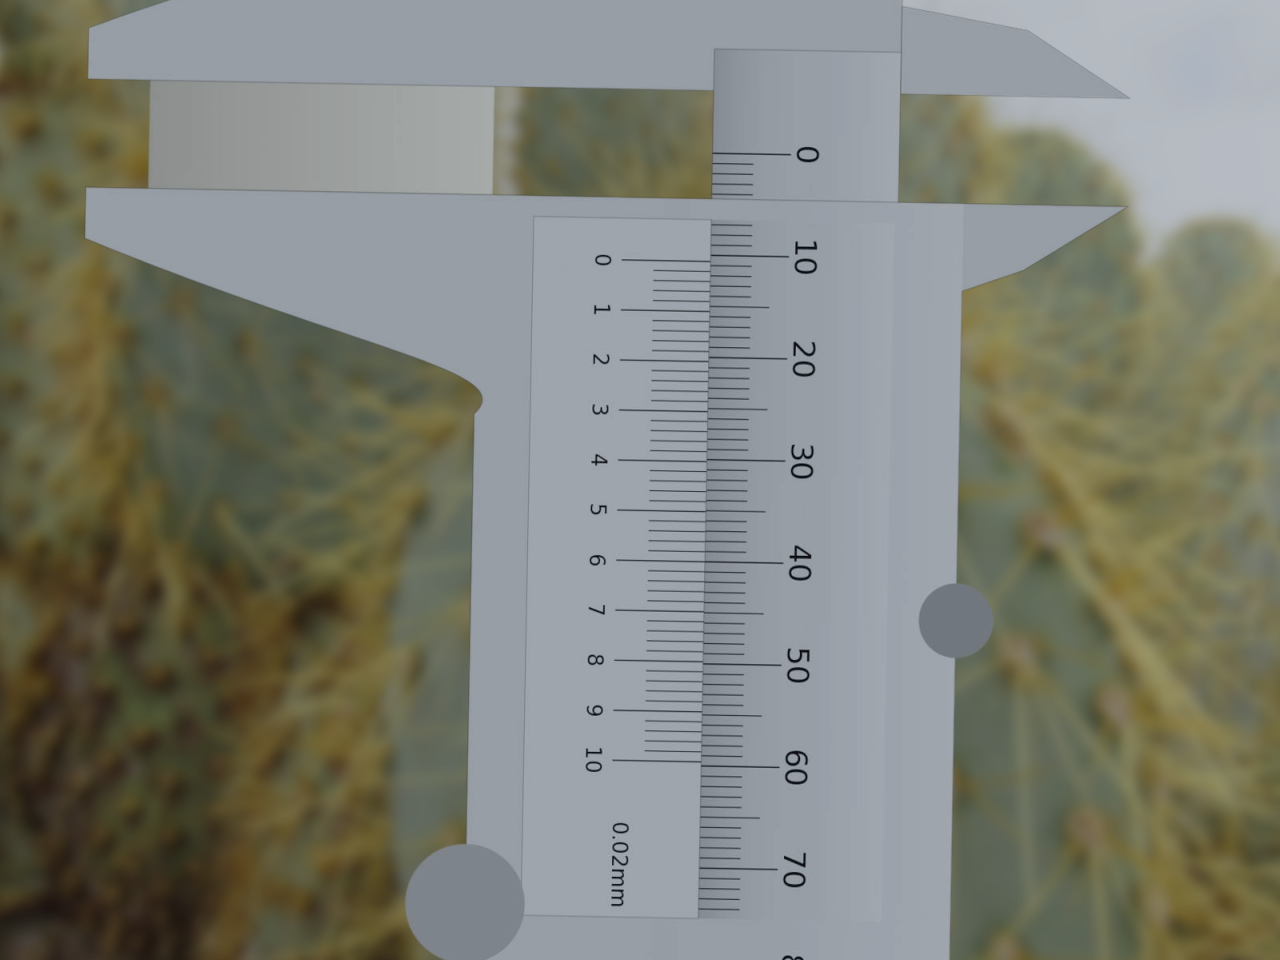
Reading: 10.6 mm
